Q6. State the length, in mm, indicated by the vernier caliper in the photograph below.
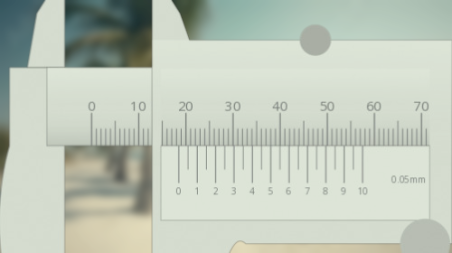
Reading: 18.5 mm
